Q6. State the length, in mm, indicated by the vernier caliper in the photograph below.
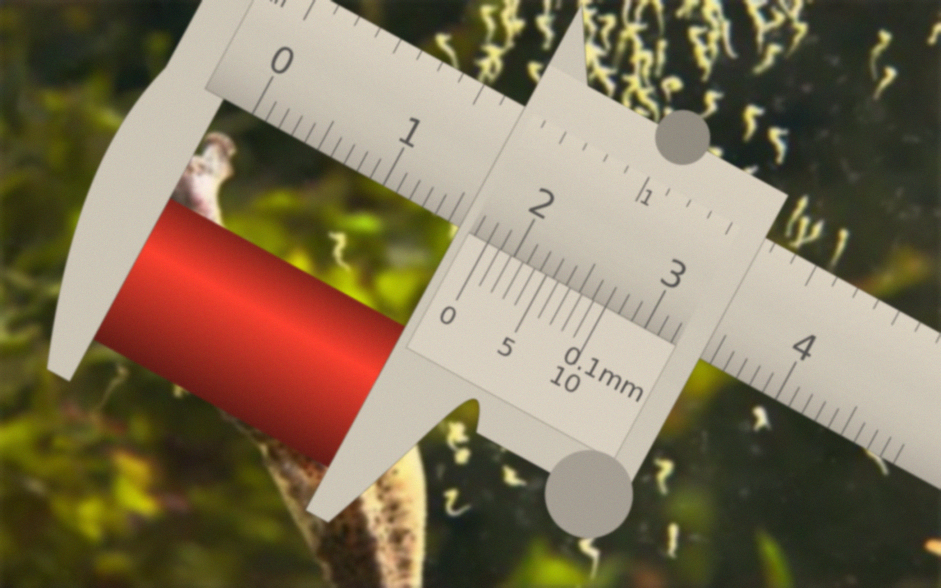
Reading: 18.0 mm
